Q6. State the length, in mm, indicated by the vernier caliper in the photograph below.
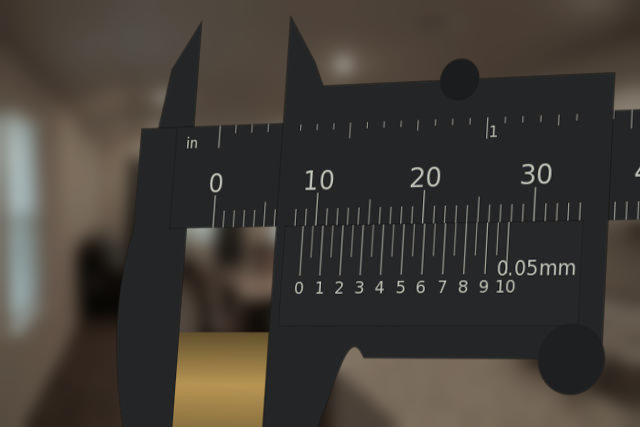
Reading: 8.8 mm
